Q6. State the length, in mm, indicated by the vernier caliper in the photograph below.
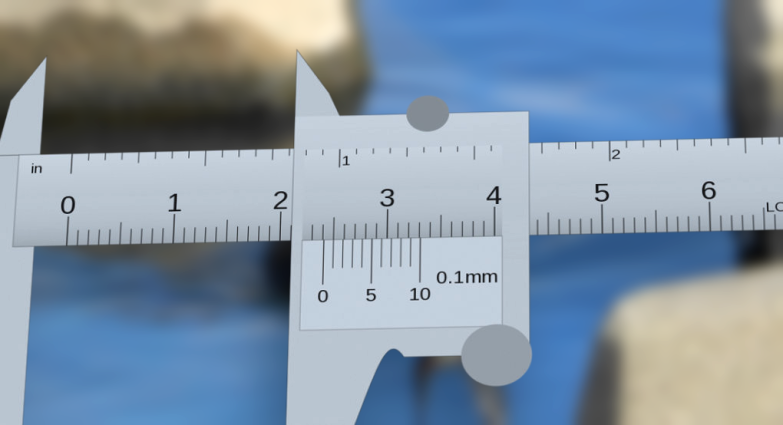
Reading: 24.1 mm
